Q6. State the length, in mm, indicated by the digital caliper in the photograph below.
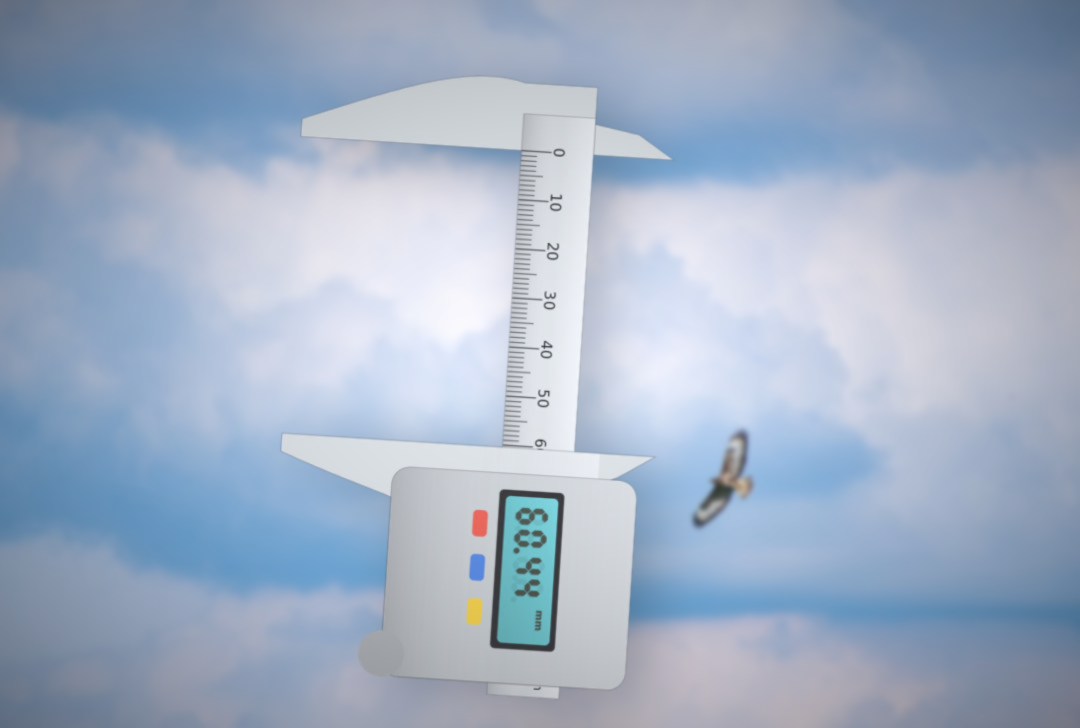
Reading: 60.44 mm
